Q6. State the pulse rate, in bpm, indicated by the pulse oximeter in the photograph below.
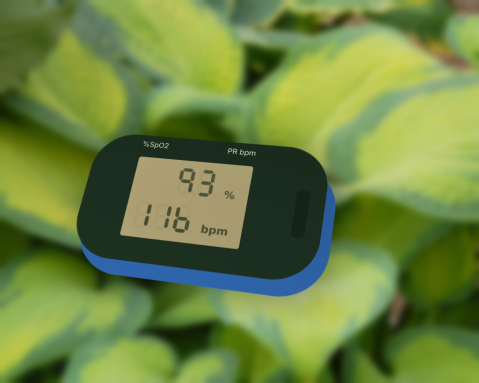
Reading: 116 bpm
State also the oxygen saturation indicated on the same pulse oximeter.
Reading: 93 %
